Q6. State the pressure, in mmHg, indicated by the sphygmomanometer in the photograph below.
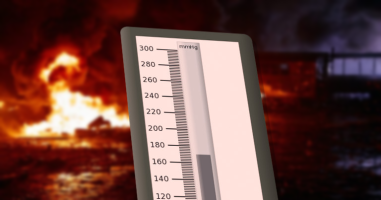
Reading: 170 mmHg
